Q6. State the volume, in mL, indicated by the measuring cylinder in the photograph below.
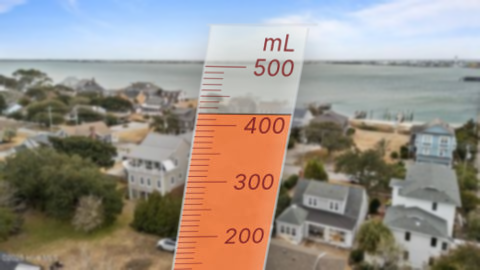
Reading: 420 mL
